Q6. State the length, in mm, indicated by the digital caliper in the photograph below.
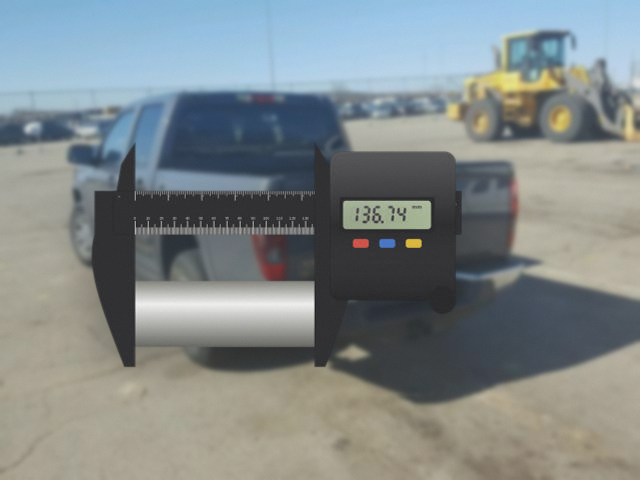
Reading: 136.74 mm
